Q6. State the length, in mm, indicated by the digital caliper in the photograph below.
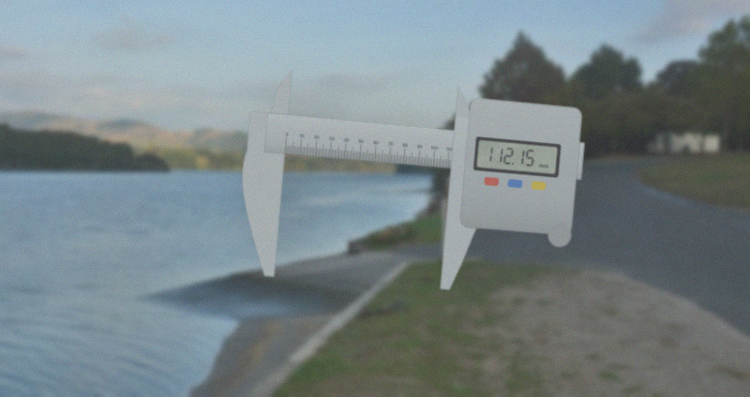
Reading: 112.15 mm
